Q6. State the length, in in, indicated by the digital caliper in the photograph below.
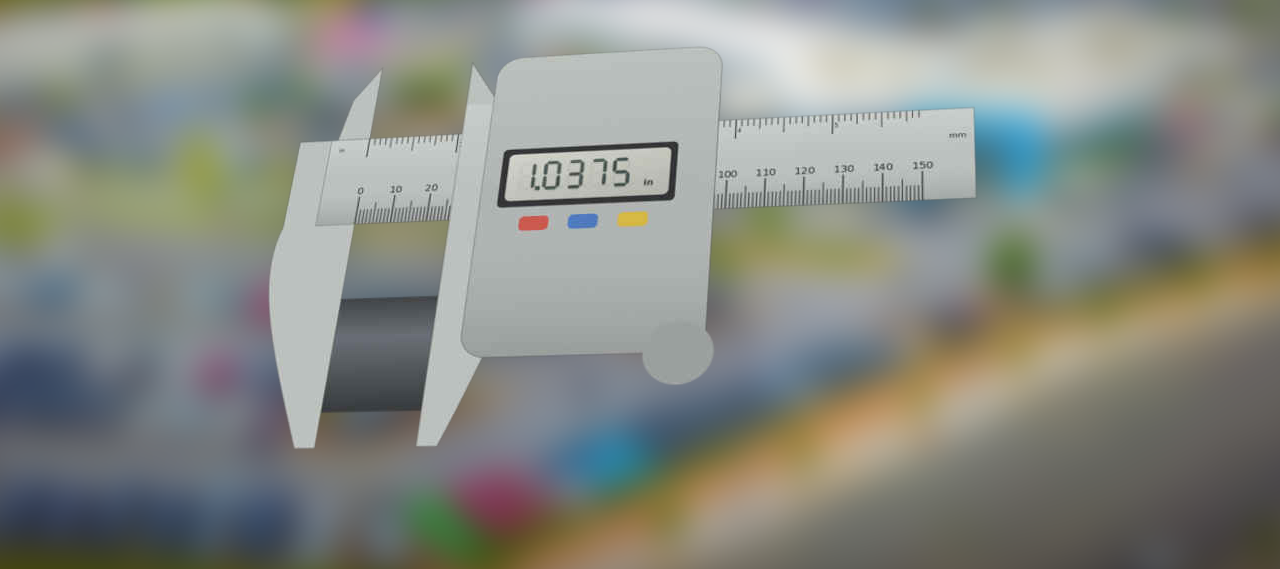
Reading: 1.0375 in
